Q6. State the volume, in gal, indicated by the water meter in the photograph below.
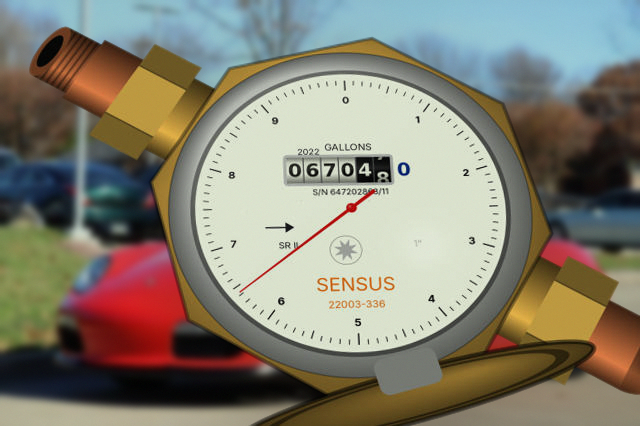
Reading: 670476.4 gal
